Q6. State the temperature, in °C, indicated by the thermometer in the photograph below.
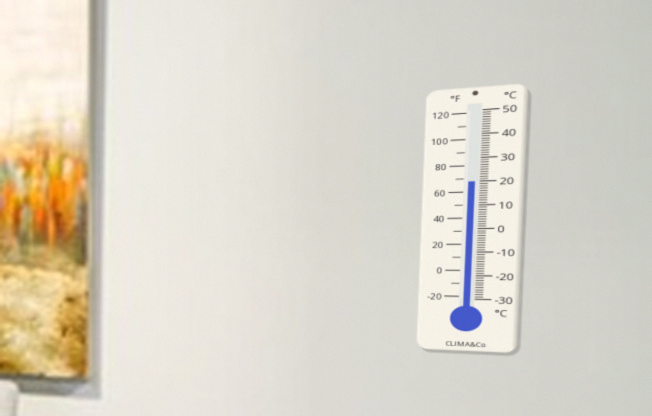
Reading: 20 °C
